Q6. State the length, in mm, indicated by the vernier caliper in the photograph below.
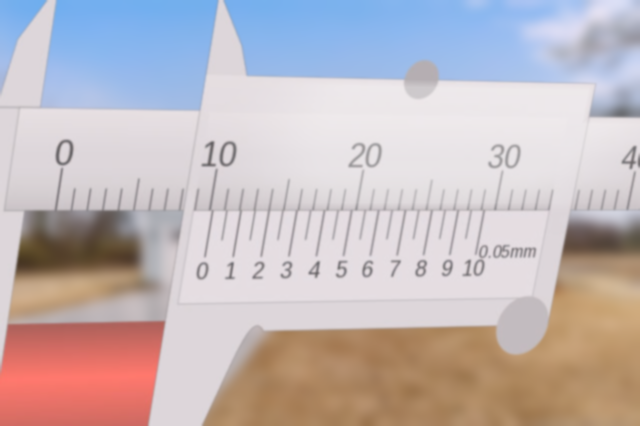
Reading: 10.2 mm
